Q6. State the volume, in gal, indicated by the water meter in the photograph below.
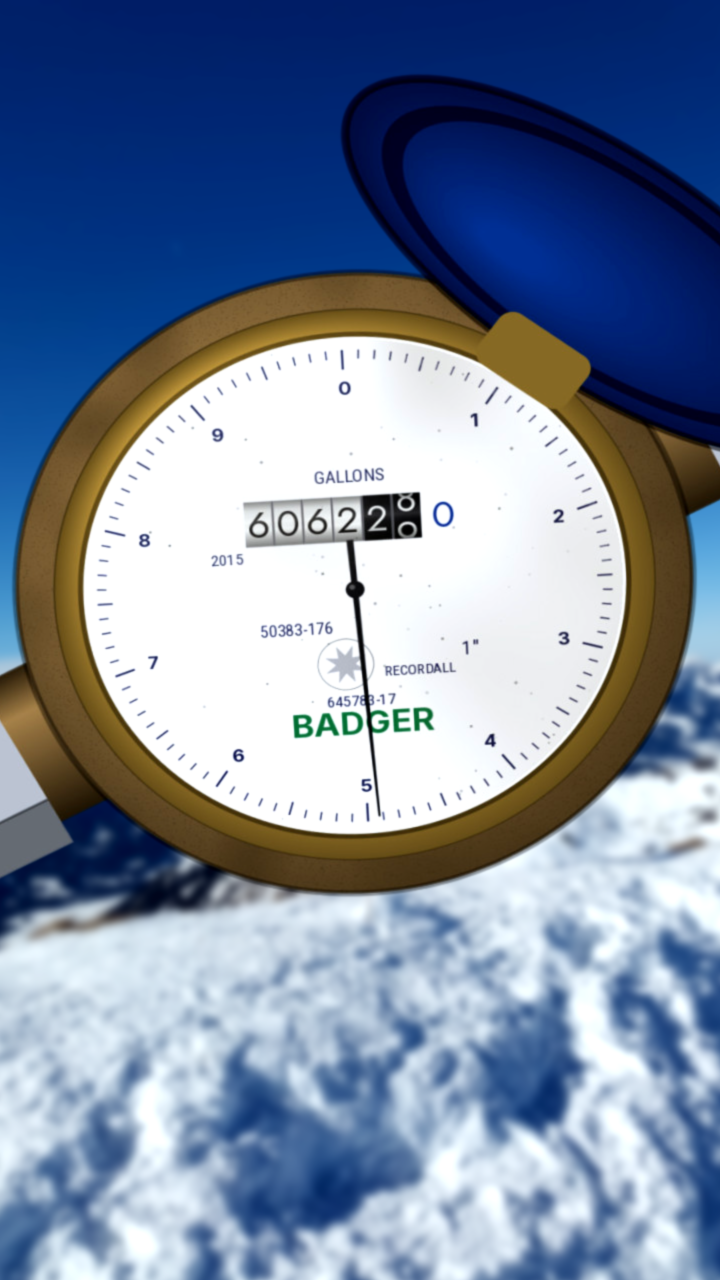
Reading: 6062284.9 gal
